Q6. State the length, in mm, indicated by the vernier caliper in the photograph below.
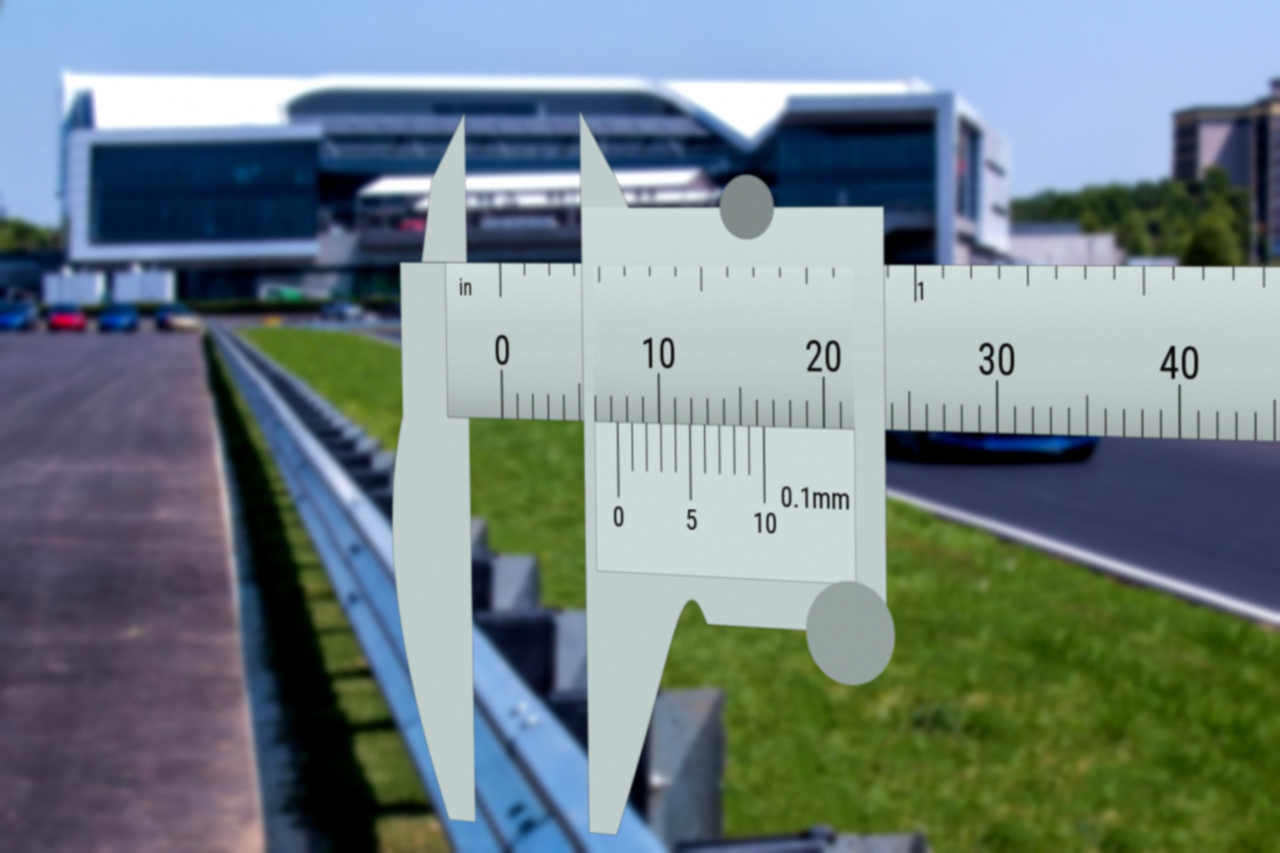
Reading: 7.4 mm
